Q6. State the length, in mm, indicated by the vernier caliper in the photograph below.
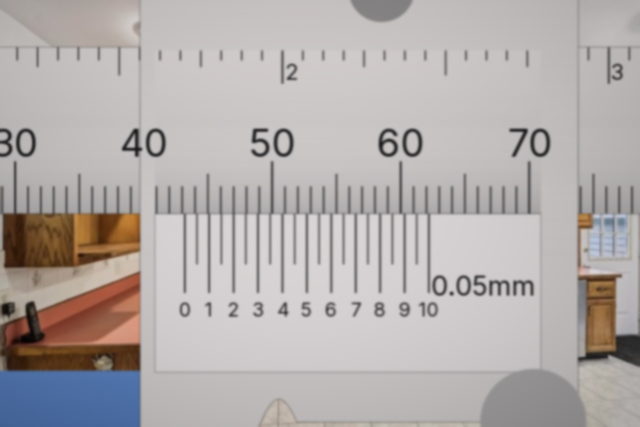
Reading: 43.2 mm
